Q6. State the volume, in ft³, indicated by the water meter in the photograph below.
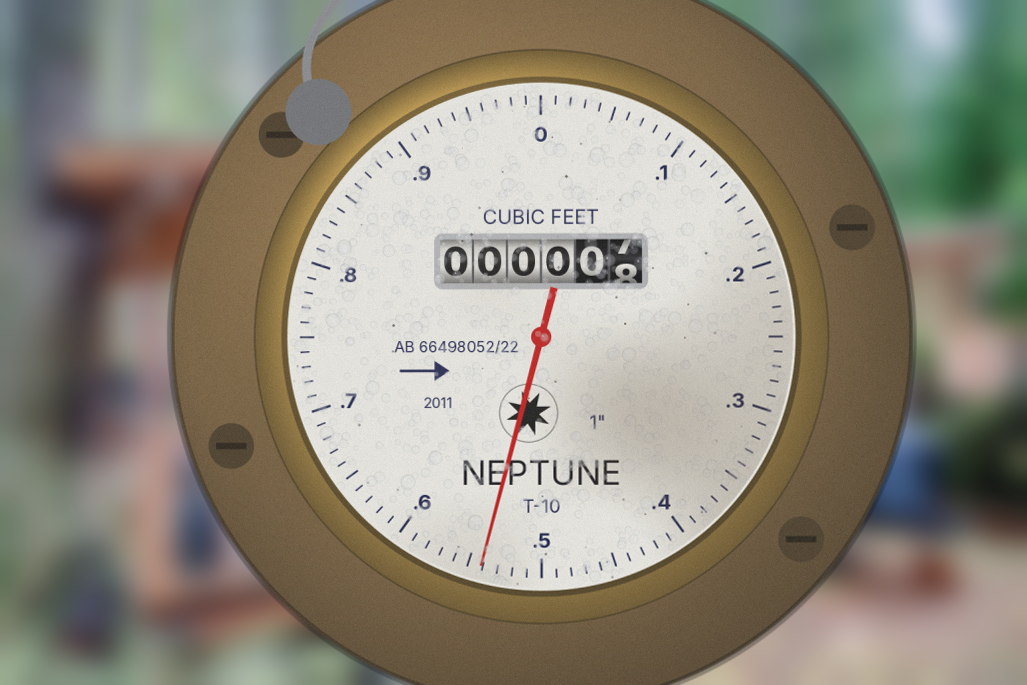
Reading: 7.54 ft³
